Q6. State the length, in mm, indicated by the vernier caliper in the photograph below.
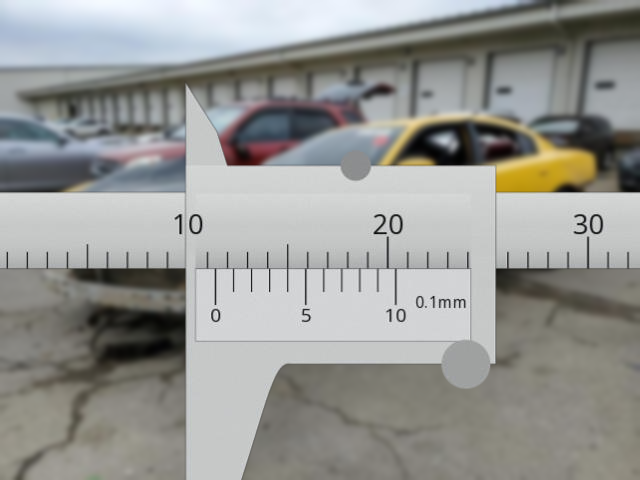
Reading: 11.4 mm
